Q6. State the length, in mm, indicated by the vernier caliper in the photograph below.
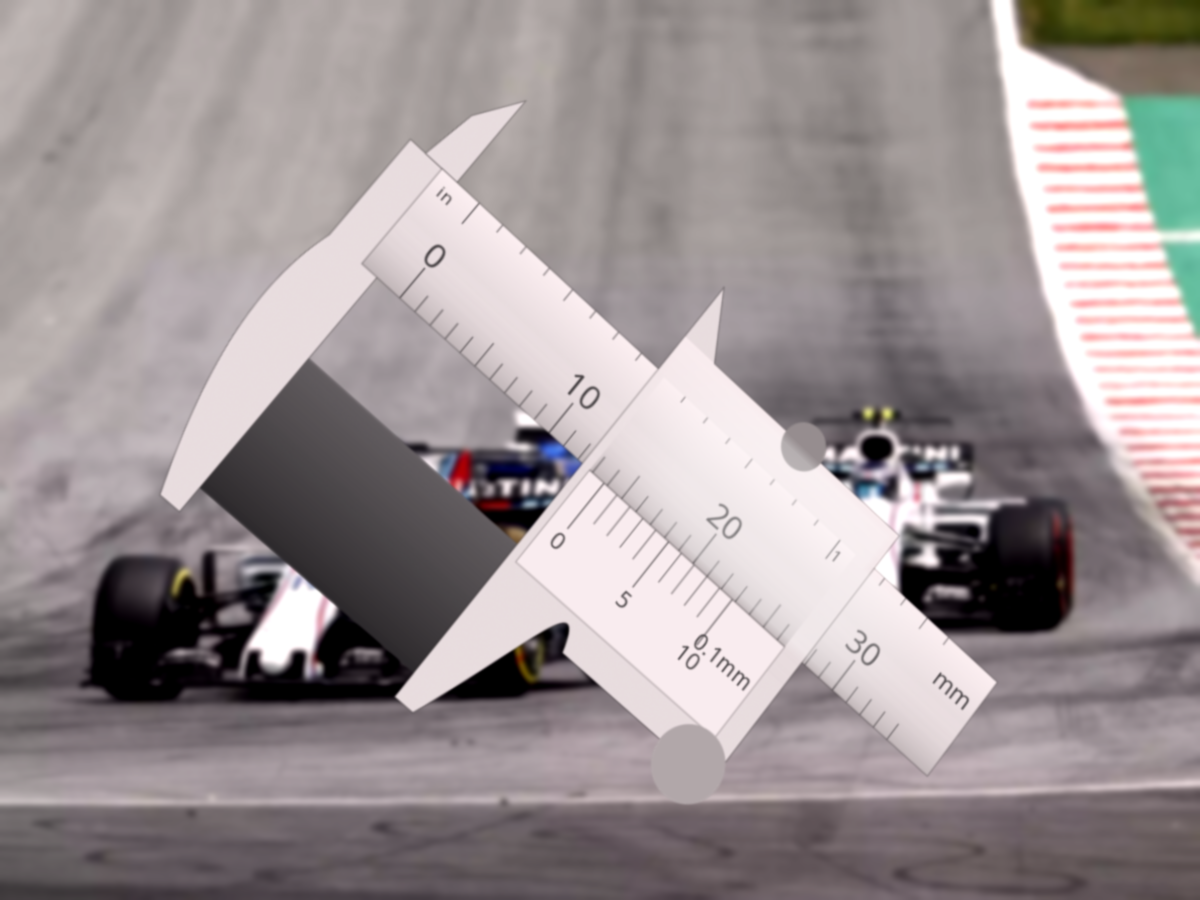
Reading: 13.8 mm
